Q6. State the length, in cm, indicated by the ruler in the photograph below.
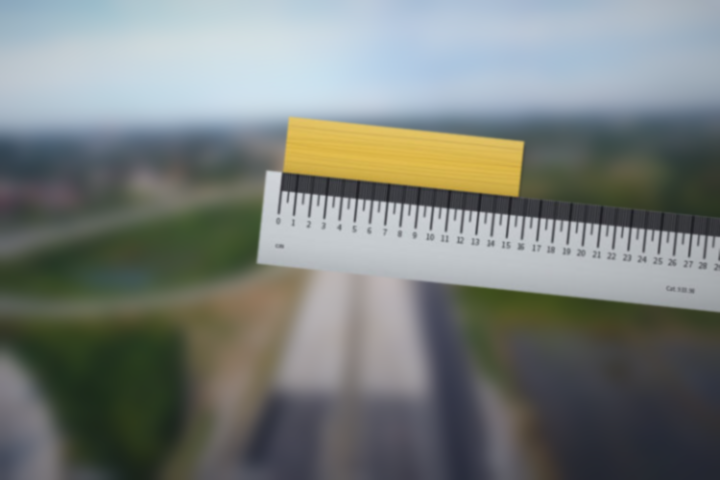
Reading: 15.5 cm
